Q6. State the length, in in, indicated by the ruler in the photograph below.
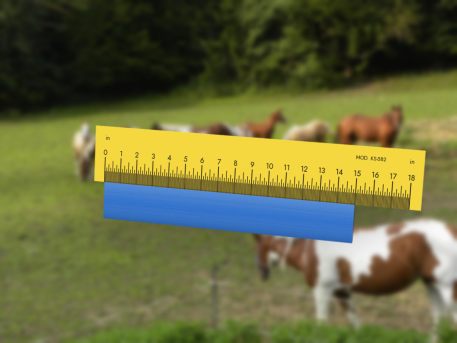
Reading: 15 in
